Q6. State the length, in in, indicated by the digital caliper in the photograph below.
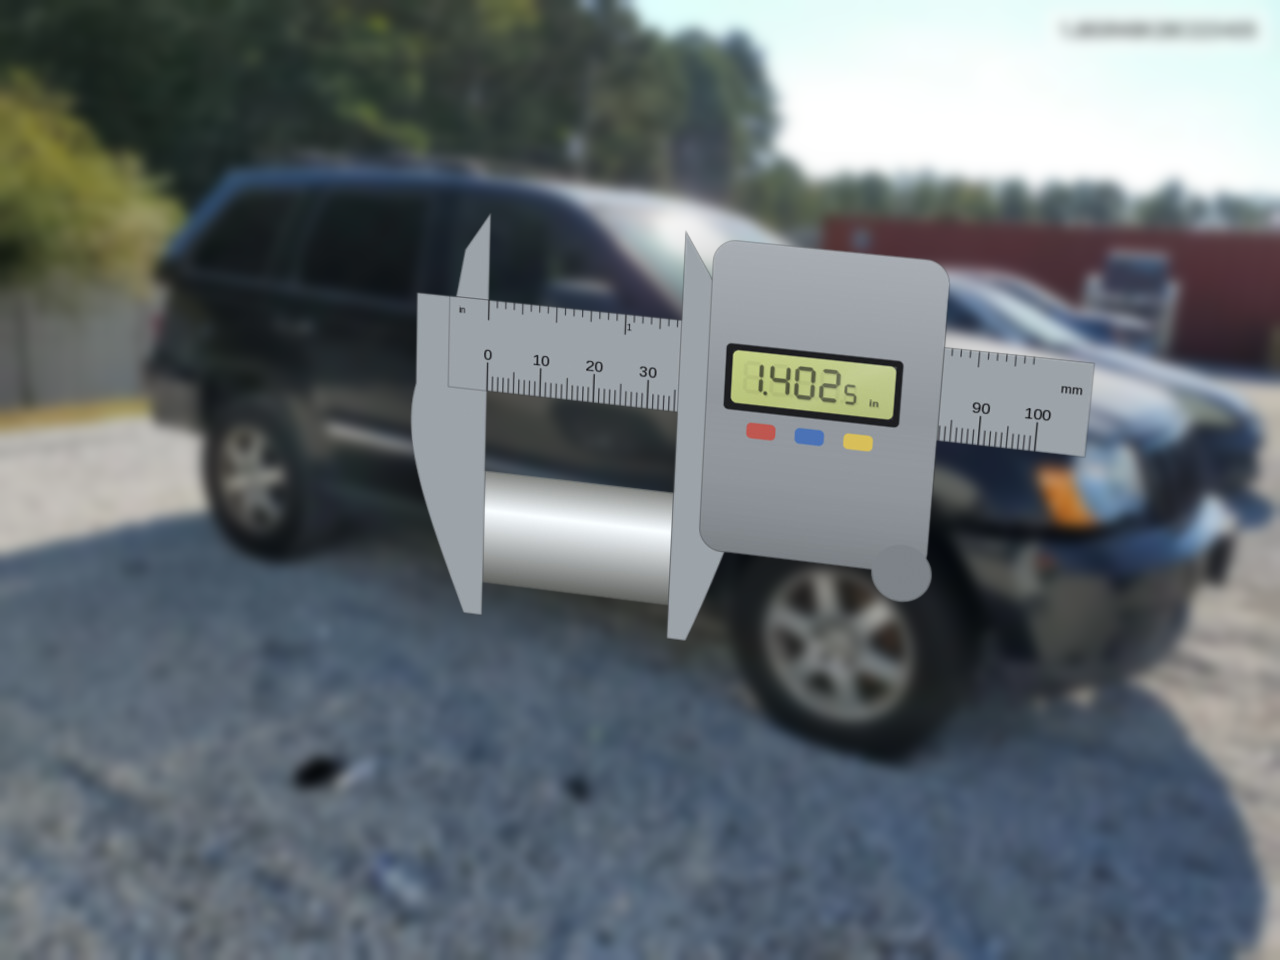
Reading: 1.4025 in
